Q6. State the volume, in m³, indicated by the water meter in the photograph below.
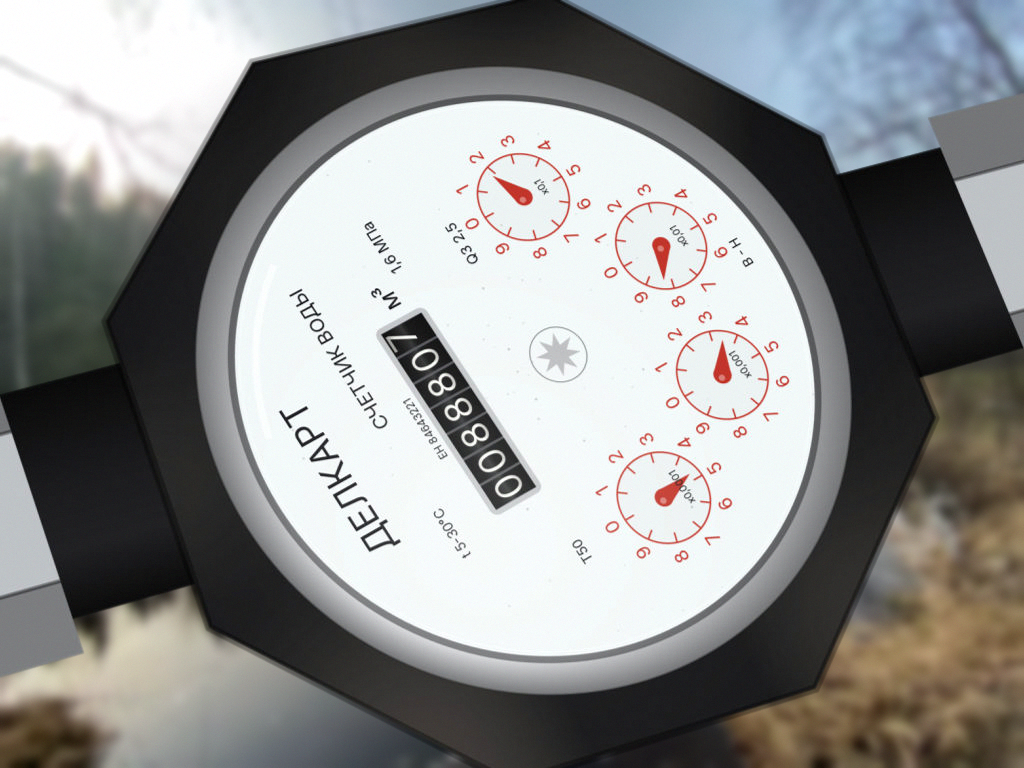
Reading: 88807.1834 m³
